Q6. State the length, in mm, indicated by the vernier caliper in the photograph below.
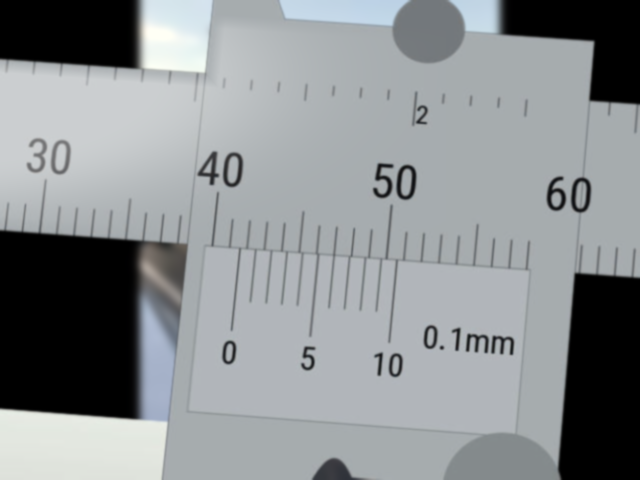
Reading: 41.6 mm
